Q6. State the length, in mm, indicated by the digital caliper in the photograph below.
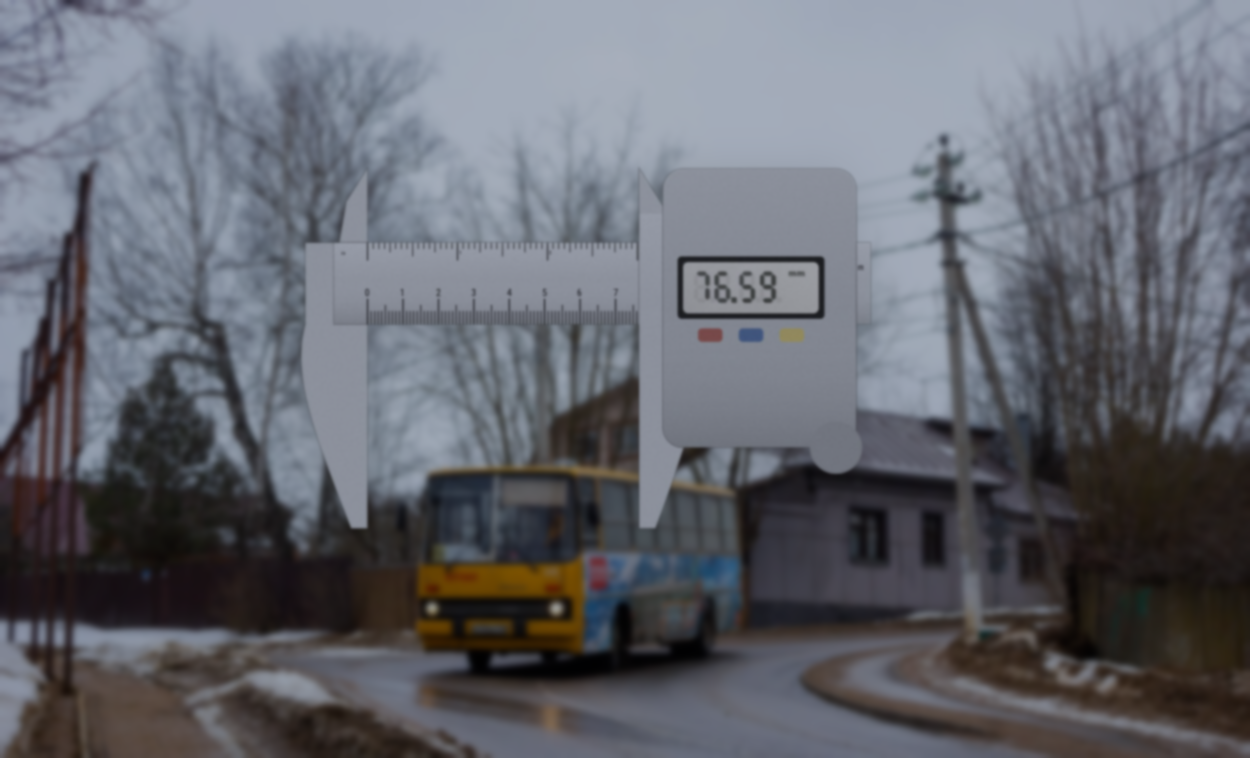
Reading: 76.59 mm
